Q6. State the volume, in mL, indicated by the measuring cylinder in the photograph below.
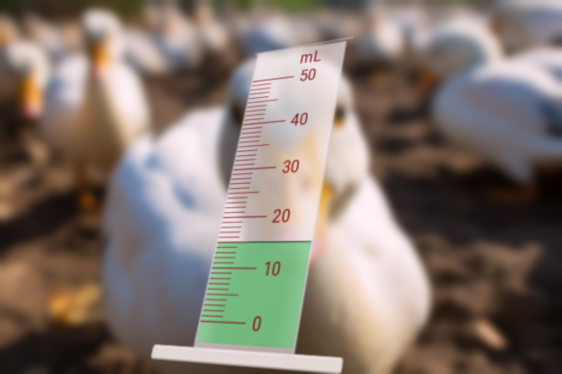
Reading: 15 mL
